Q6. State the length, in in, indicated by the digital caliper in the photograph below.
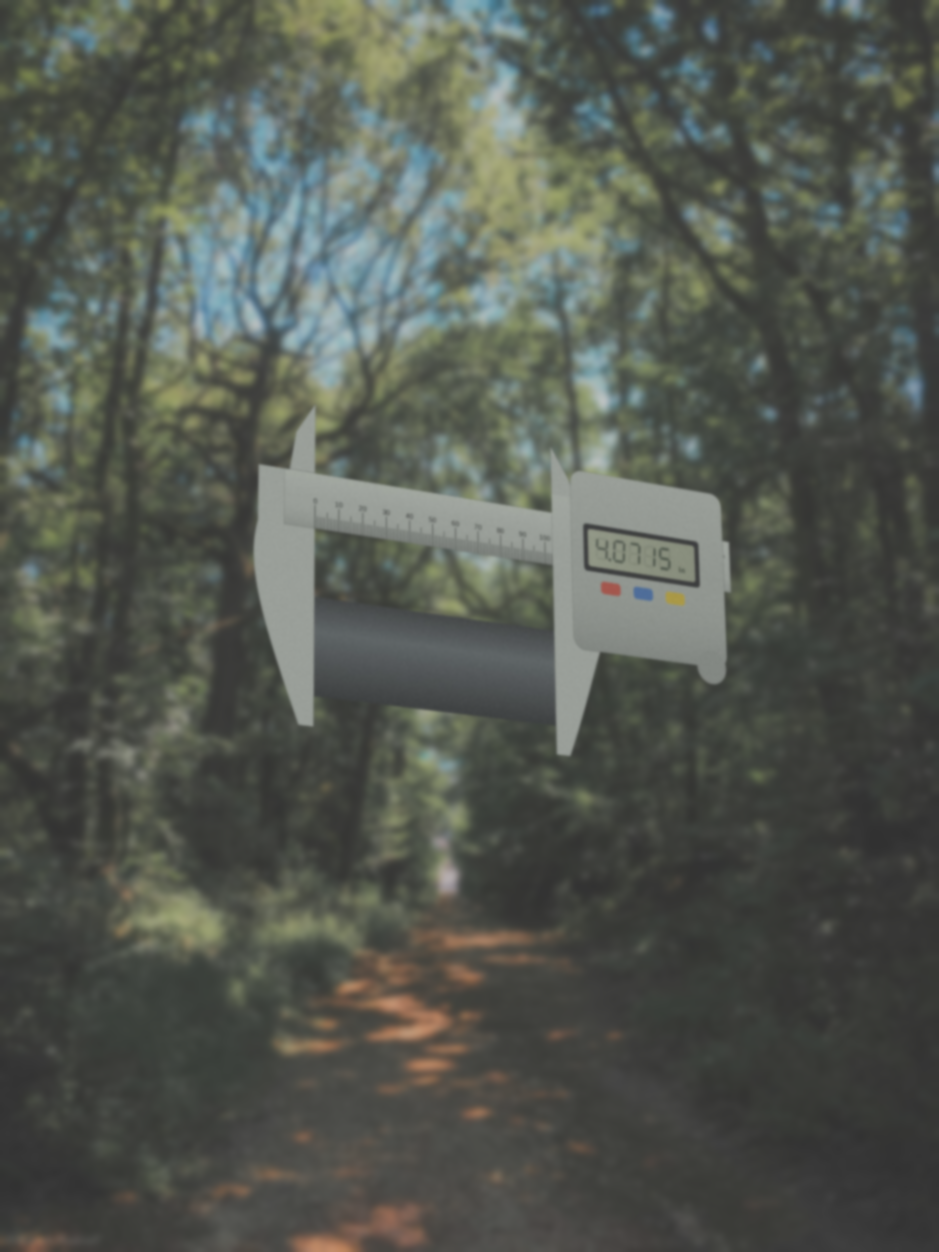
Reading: 4.0715 in
